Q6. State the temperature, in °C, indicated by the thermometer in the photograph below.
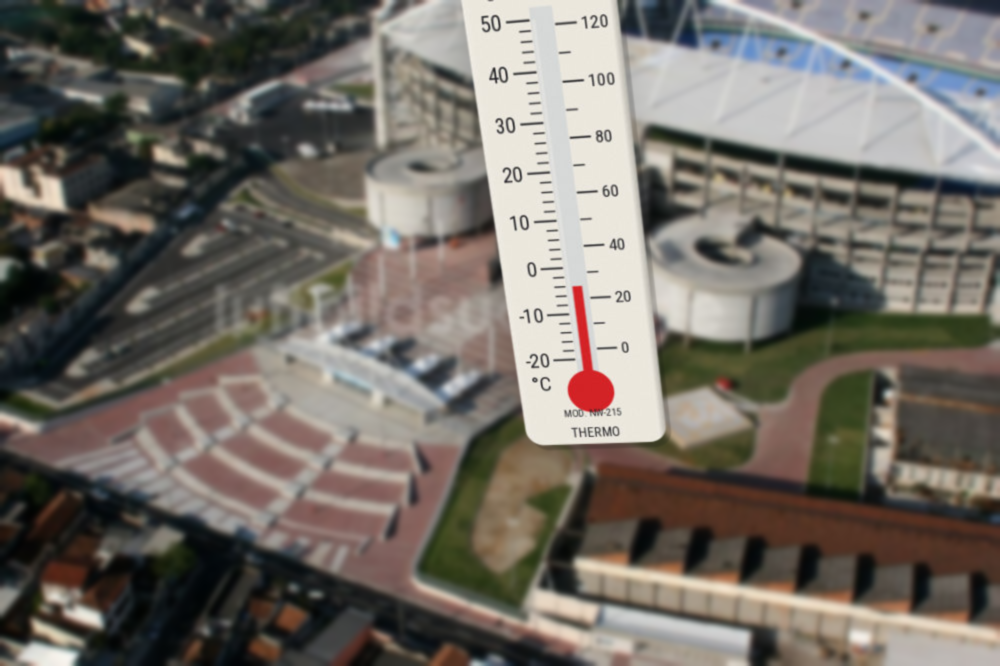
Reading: -4 °C
